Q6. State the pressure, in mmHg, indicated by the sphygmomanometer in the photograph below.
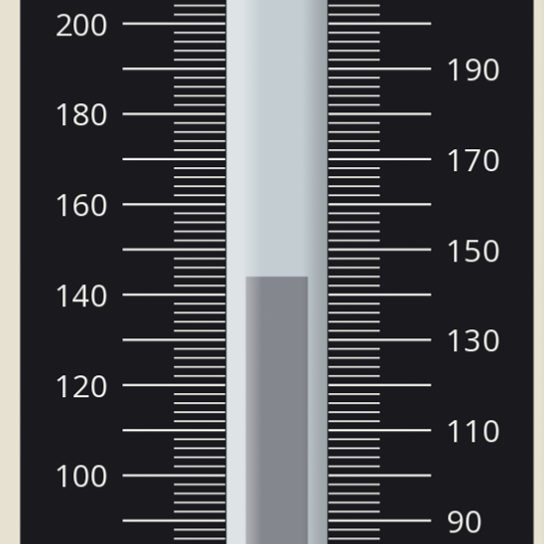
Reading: 144 mmHg
